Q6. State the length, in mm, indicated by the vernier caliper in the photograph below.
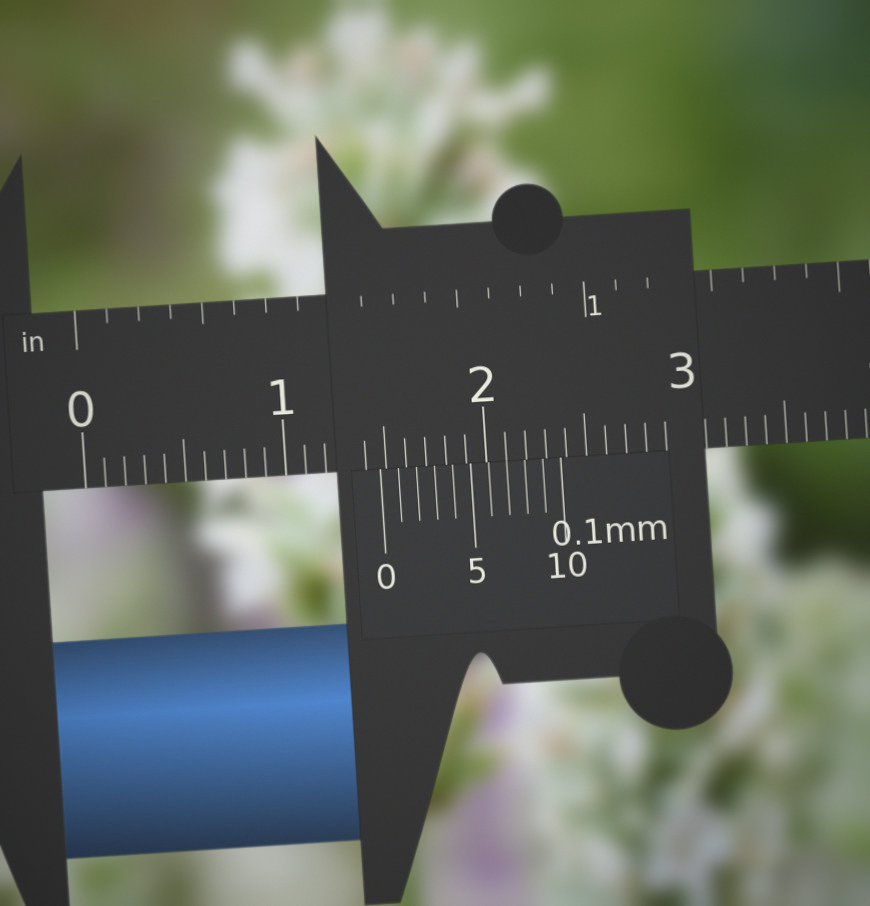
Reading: 14.7 mm
